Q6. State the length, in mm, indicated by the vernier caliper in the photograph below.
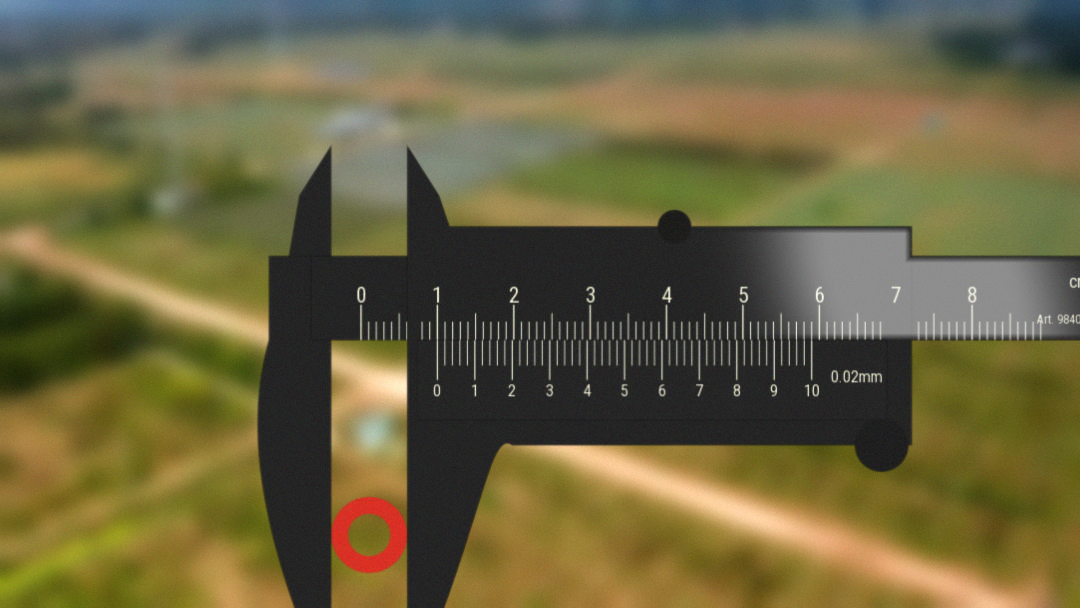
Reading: 10.0 mm
